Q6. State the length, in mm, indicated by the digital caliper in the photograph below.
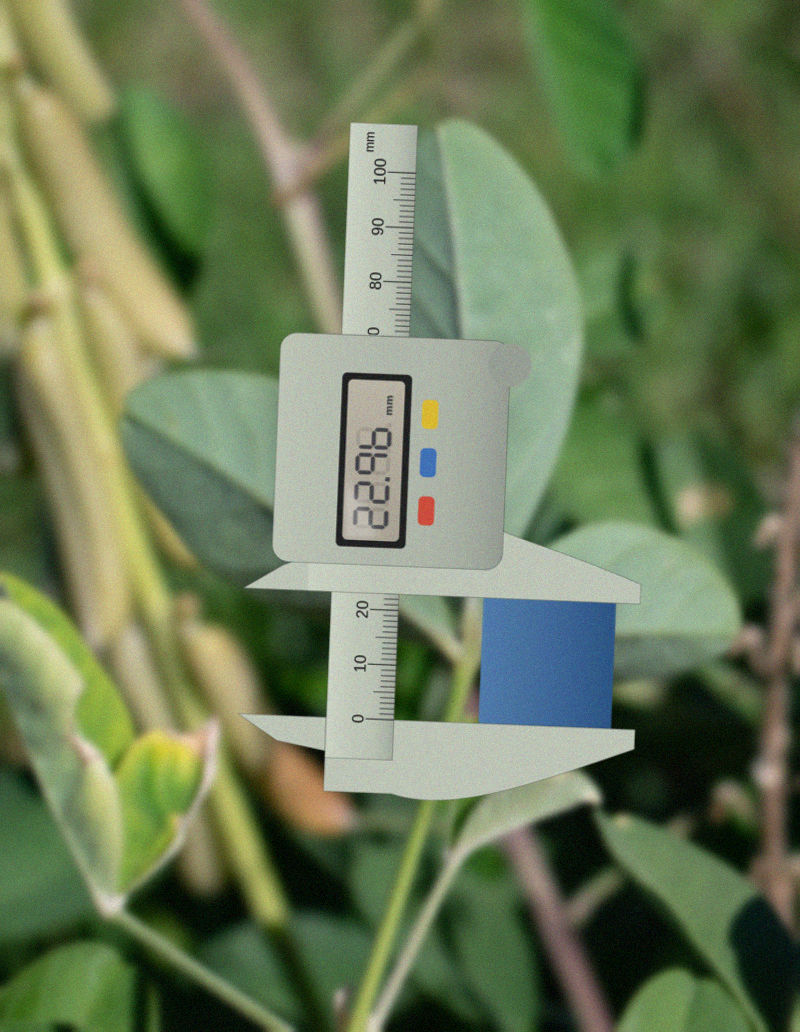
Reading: 22.96 mm
